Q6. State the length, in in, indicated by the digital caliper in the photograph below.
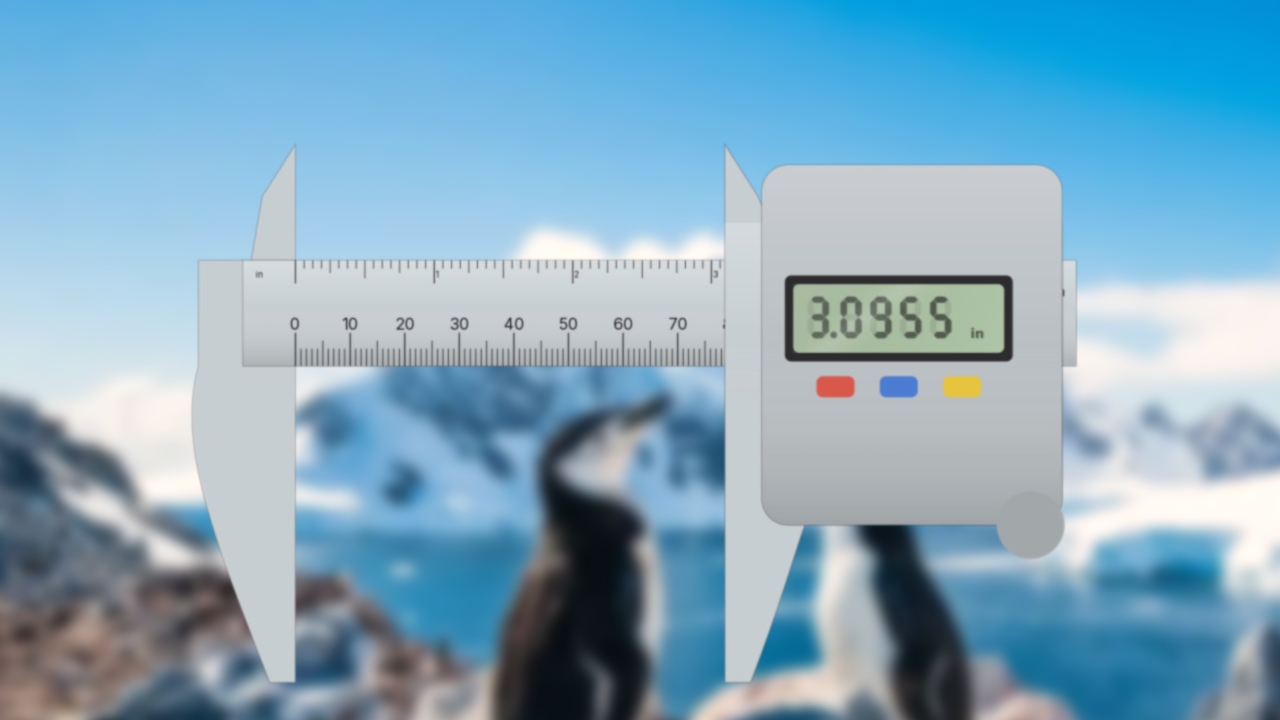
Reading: 3.0955 in
